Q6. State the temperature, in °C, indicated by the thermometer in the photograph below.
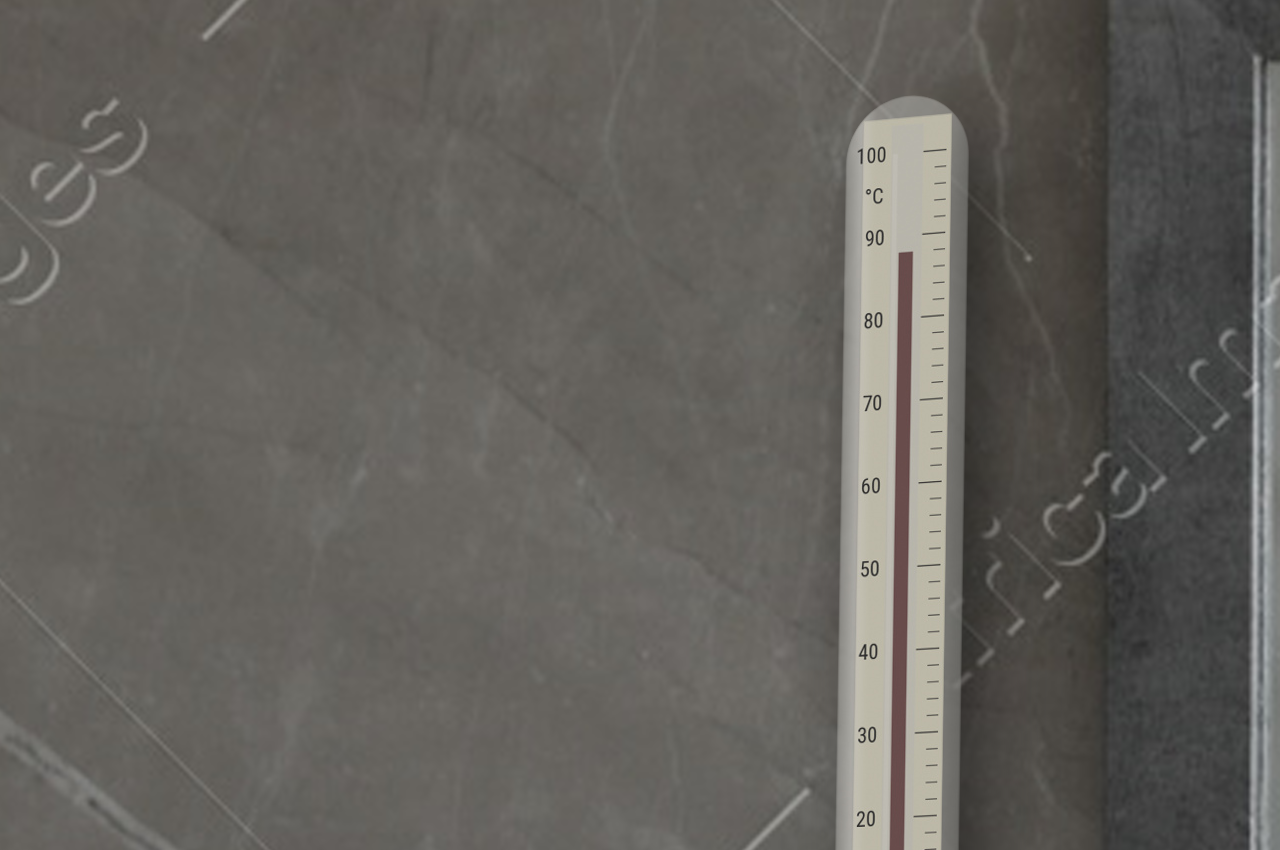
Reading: 88 °C
